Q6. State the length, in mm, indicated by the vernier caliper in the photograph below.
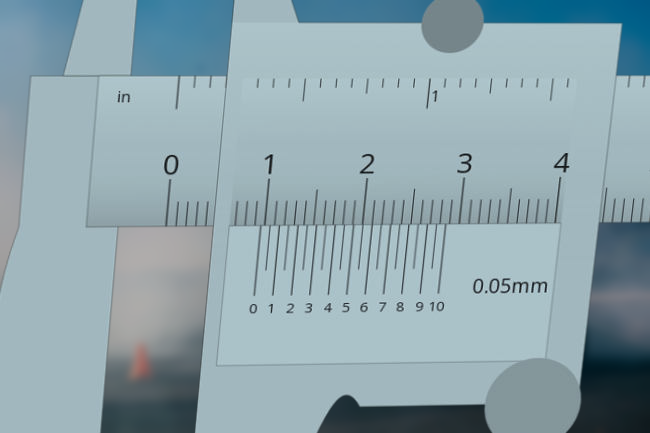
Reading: 9.6 mm
